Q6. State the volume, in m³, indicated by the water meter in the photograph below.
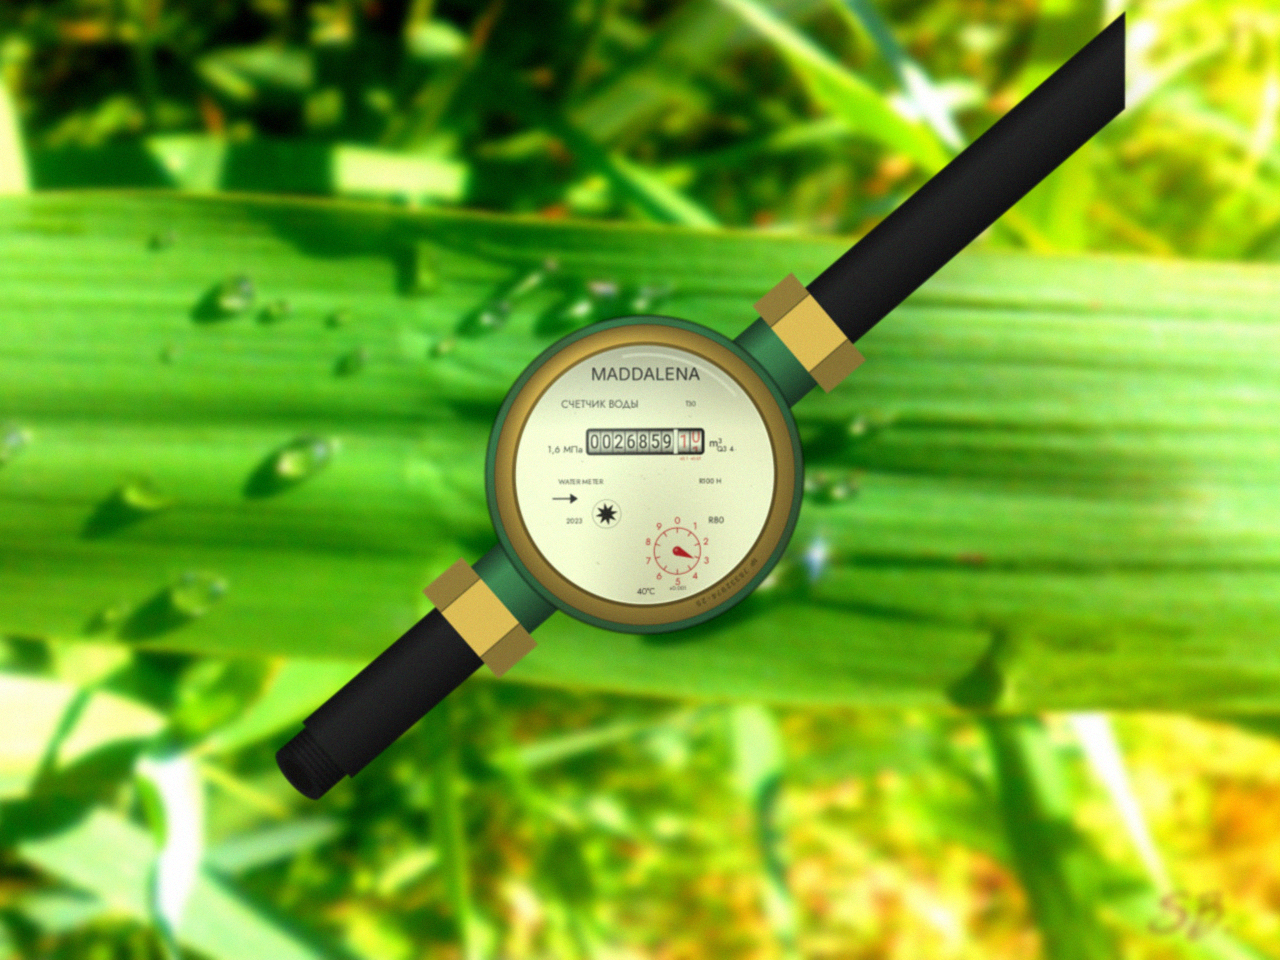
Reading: 26859.103 m³
